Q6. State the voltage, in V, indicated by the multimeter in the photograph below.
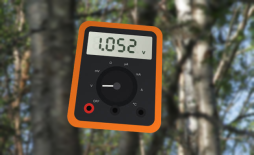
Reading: 1.052 V
